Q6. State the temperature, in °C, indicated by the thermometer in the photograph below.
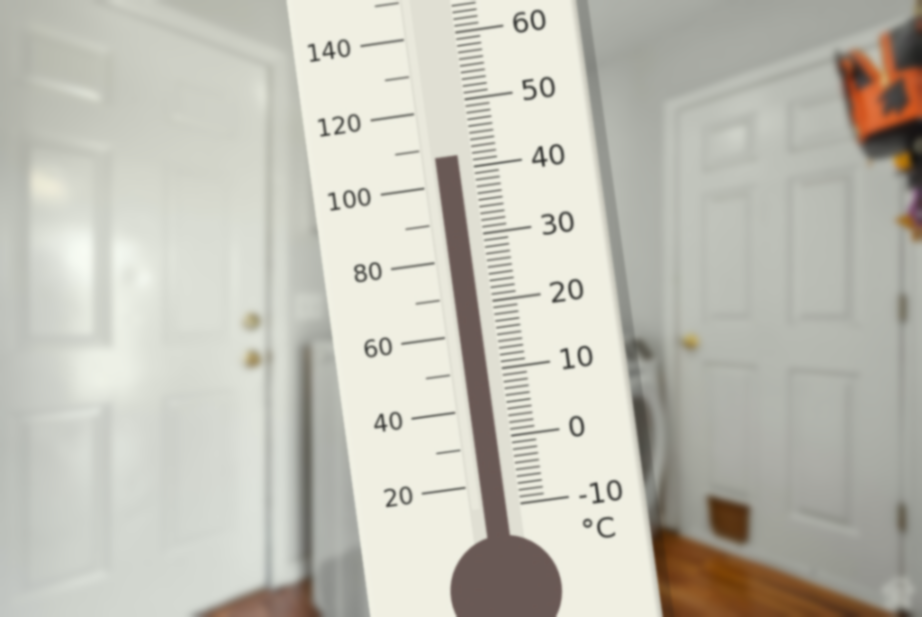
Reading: 42 °C
